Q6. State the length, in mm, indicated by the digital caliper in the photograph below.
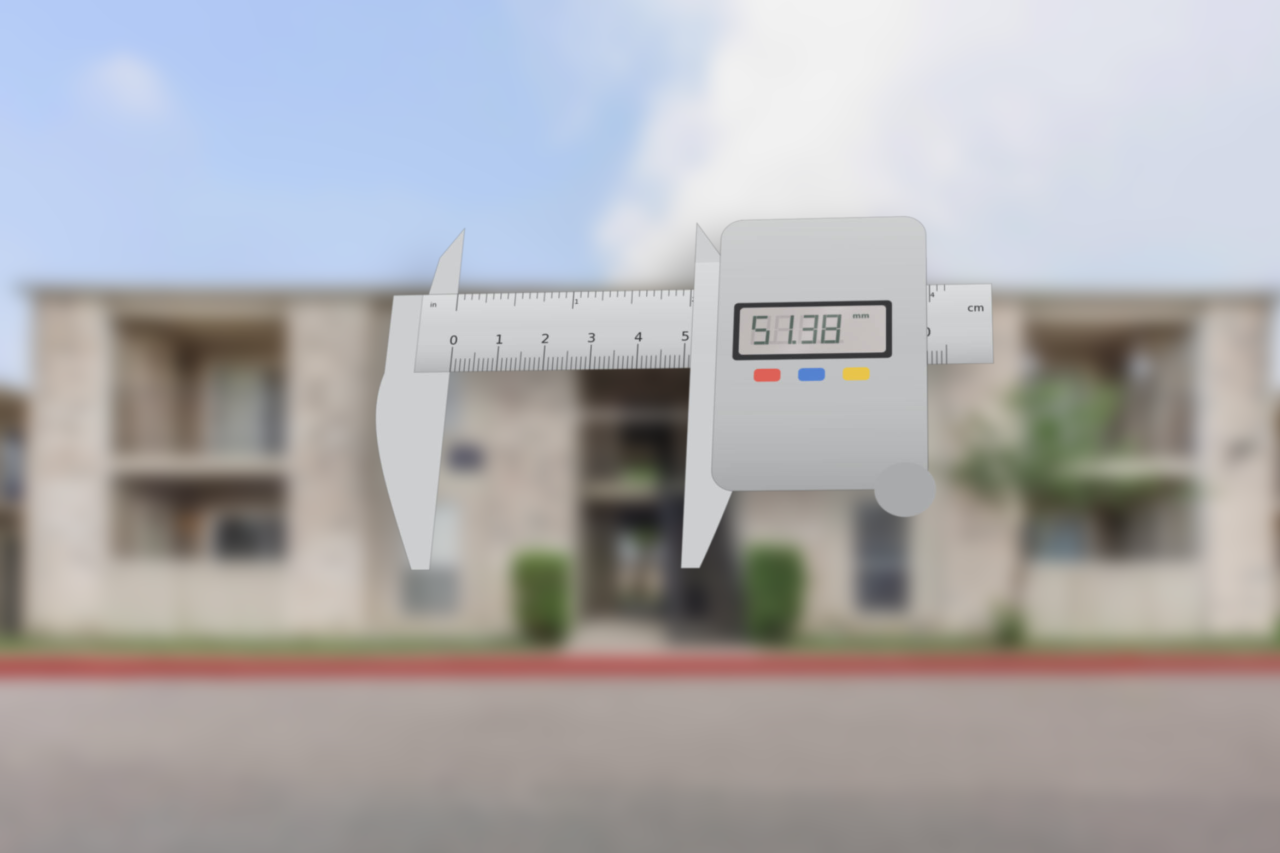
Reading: 51.38 mm
